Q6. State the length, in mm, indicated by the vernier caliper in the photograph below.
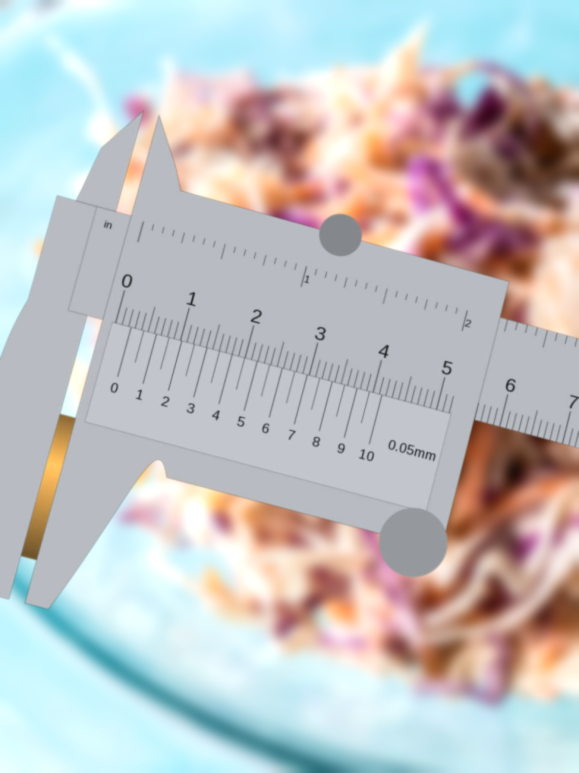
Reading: 2.4 mm
